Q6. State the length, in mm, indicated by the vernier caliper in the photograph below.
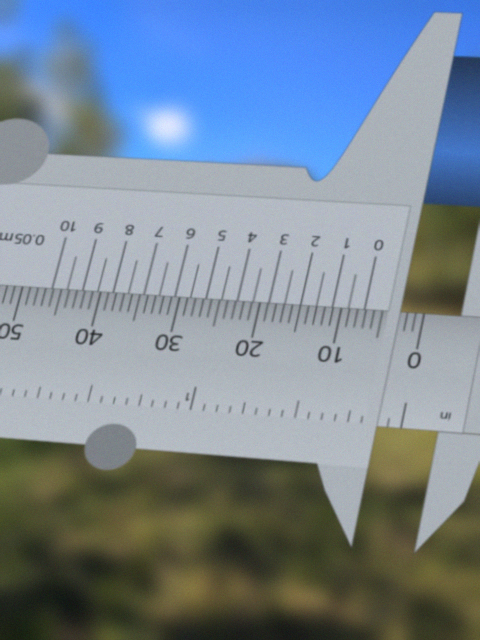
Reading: 7.2 mm
